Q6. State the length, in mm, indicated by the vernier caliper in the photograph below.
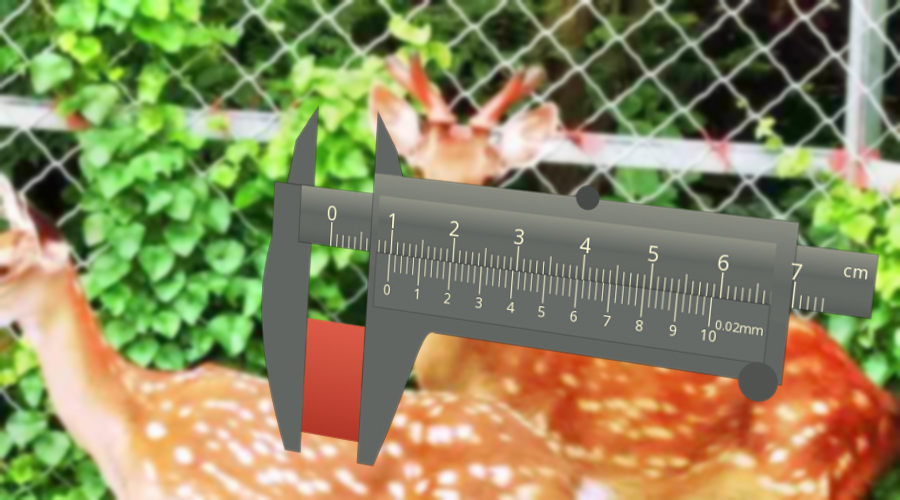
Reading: 9.8 mm
